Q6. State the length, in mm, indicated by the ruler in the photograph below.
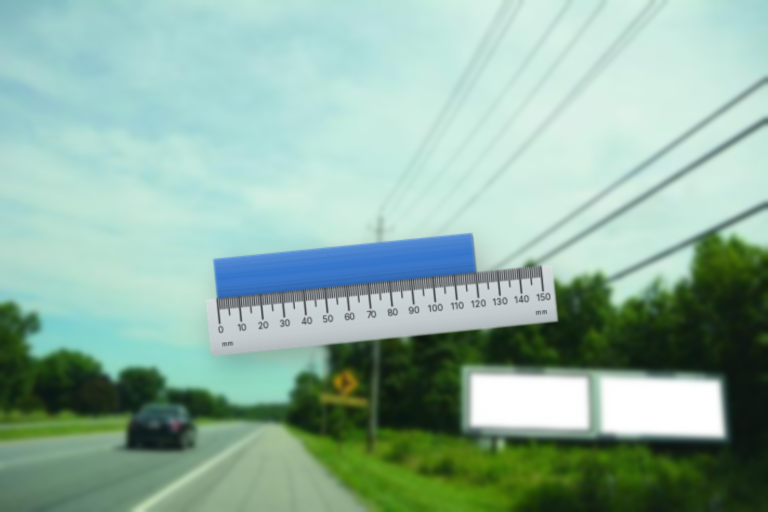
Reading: 120 mm
